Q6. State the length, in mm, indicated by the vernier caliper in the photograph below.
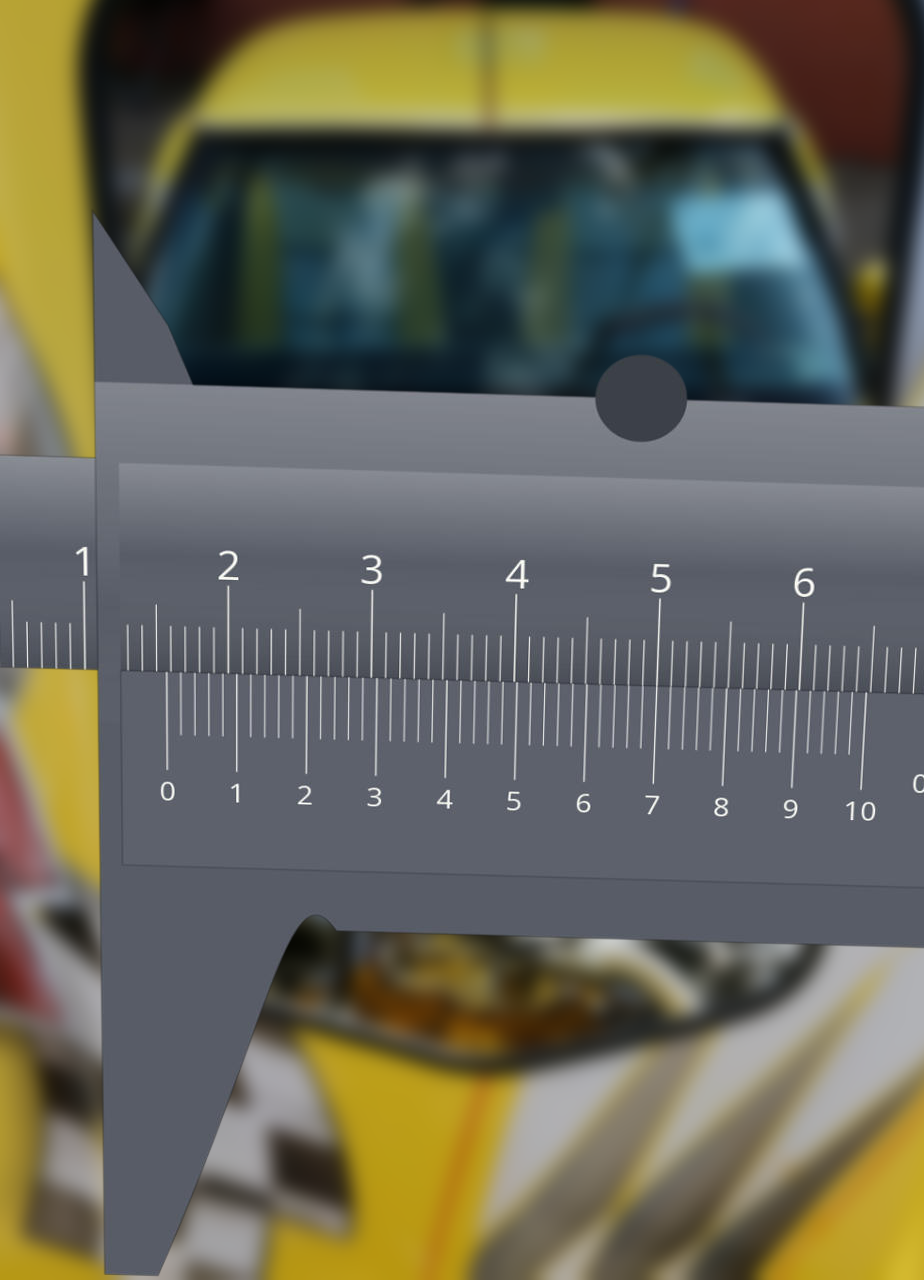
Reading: 15.7 mm
